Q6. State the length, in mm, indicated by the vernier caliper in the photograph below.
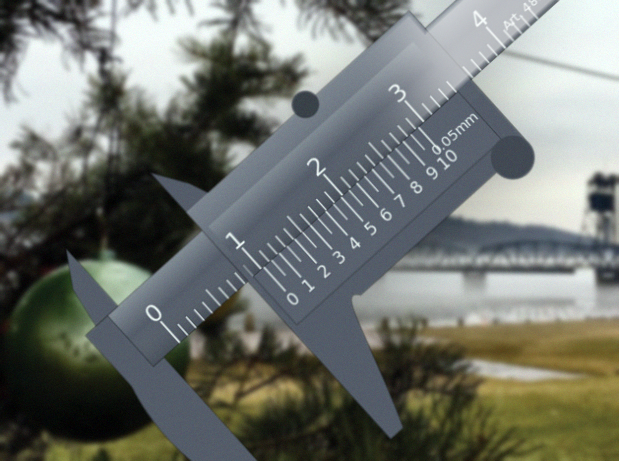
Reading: 10.3 mm
